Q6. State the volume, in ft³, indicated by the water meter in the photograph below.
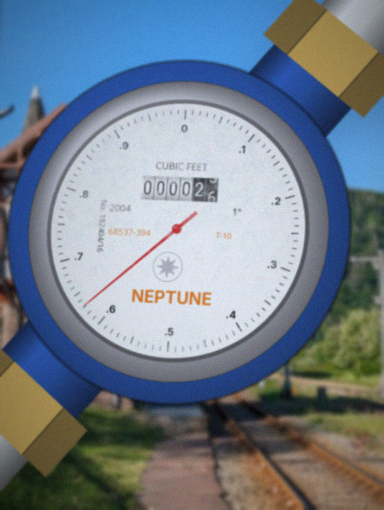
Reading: 25.63 ft³
